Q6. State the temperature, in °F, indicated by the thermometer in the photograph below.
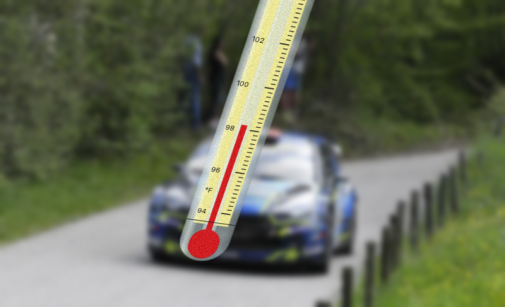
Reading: 98.2 °F
